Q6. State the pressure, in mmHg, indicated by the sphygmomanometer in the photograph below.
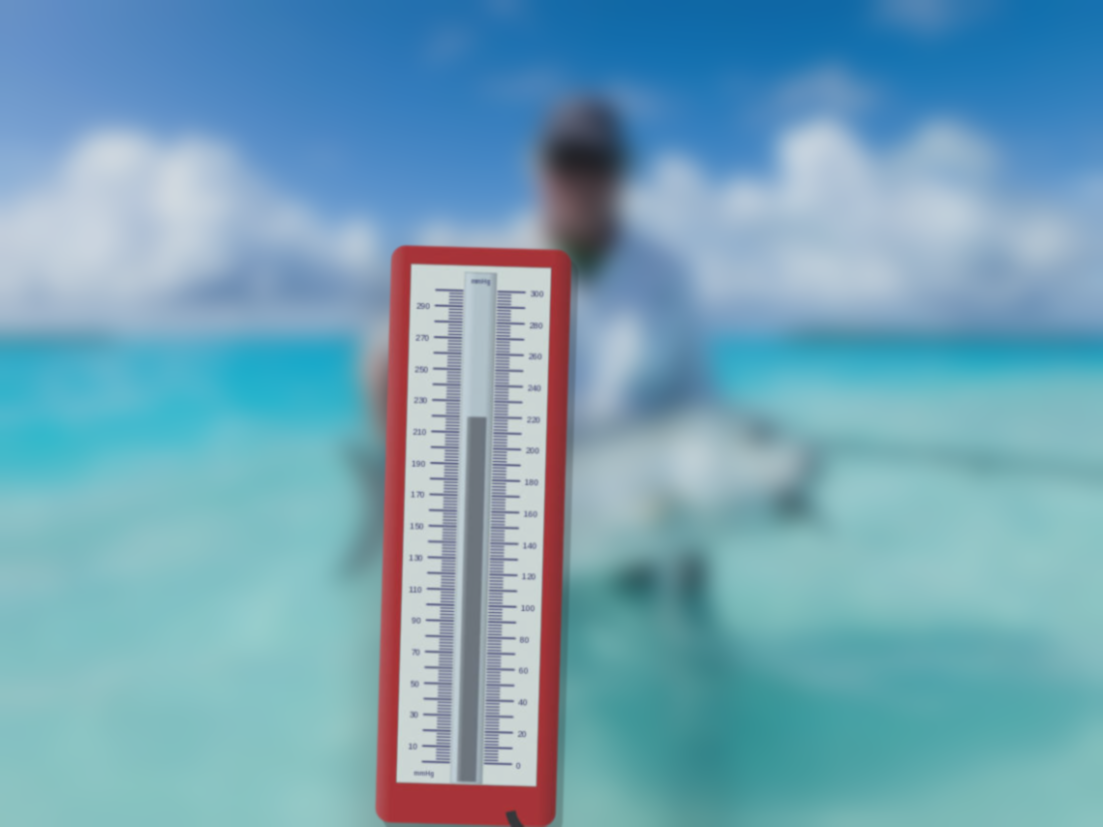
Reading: 220 mmHg
